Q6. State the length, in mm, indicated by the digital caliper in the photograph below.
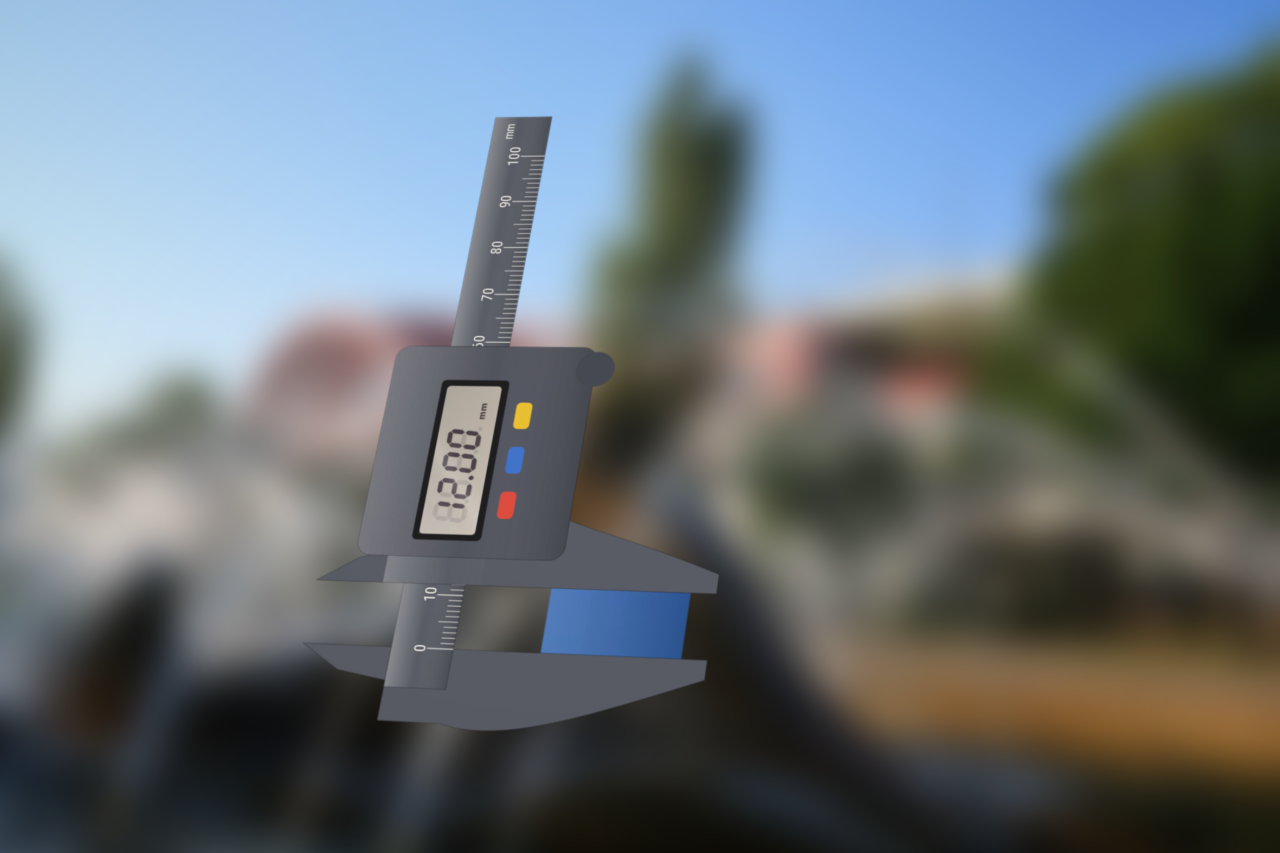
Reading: 12.00 mm
